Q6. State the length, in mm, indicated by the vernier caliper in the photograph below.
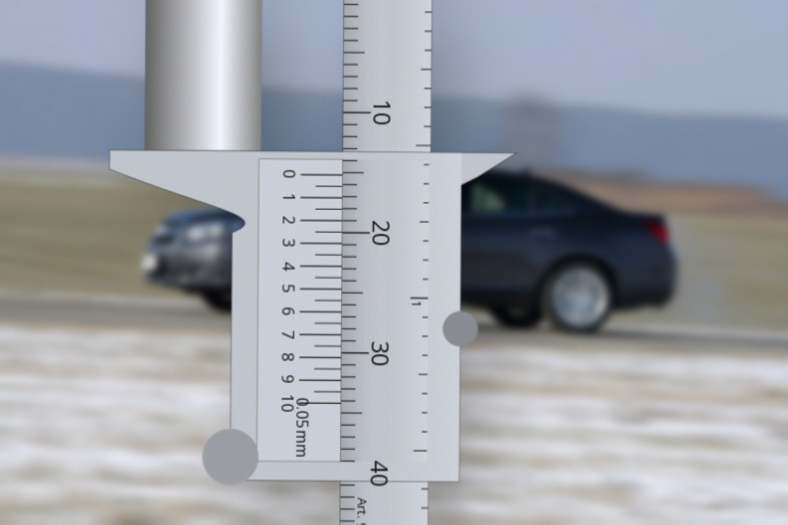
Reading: 15.2 mm
